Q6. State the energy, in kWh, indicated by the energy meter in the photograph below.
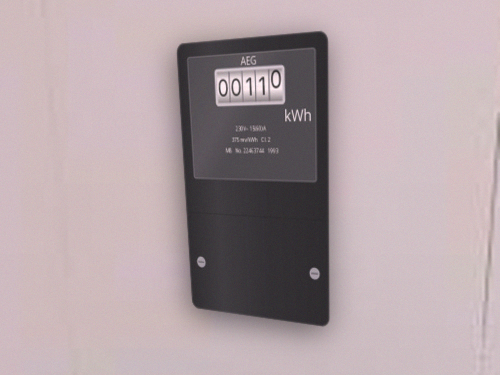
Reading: 110 kWh
